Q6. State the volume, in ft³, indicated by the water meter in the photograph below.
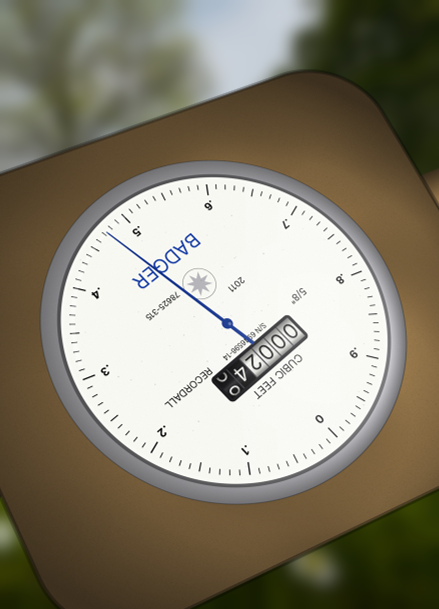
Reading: 248.47 ft³
